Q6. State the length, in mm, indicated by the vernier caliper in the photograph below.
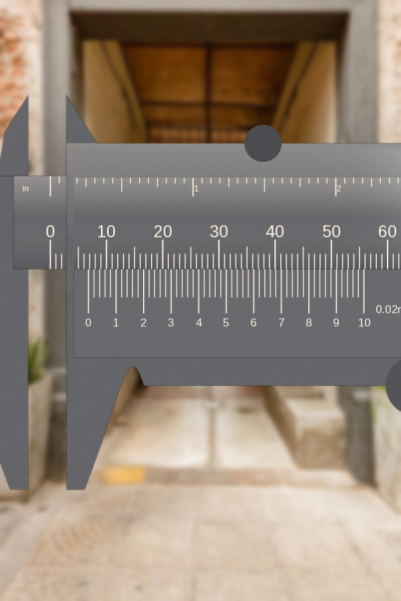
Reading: 6.8 mm
